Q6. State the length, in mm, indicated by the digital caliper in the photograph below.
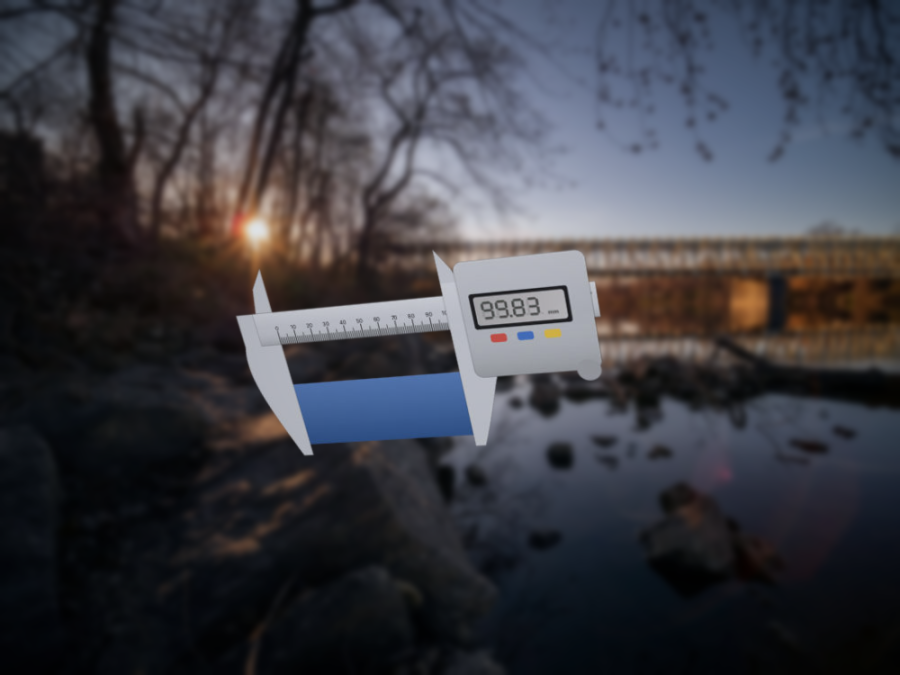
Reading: 99.83 mm
